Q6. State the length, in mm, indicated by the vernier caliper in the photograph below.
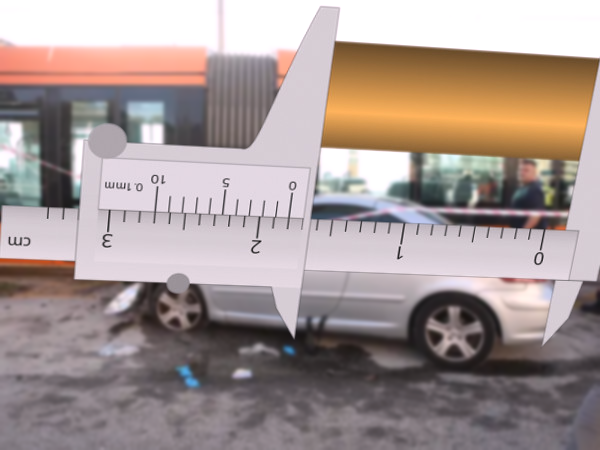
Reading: 18.0 mm
